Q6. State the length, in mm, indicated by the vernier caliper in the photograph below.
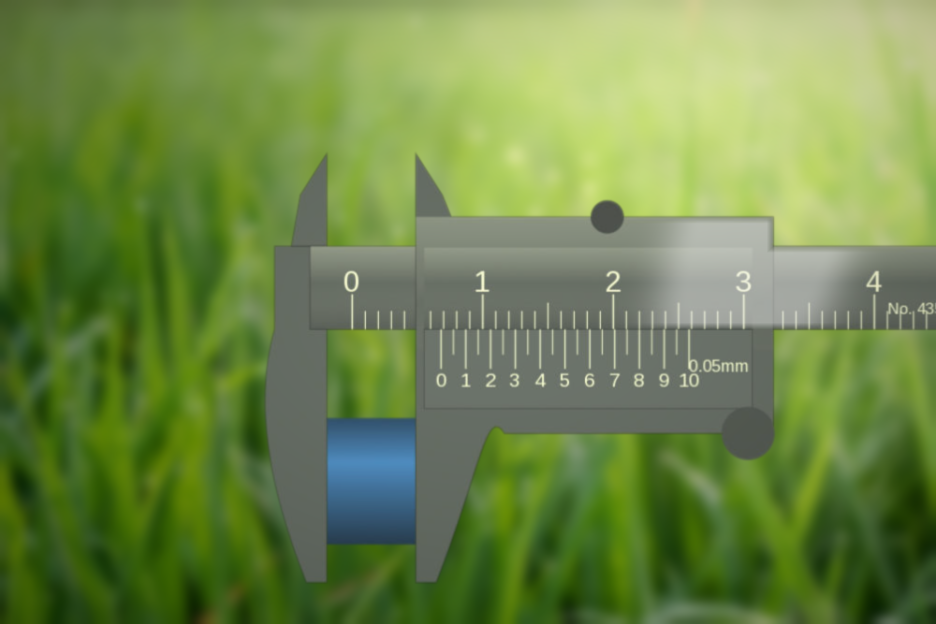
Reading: 6.8 mm
